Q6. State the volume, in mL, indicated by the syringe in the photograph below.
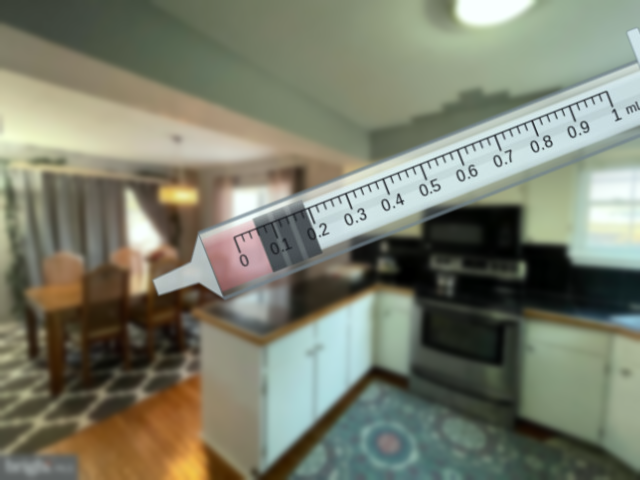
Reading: 0.06 mL
